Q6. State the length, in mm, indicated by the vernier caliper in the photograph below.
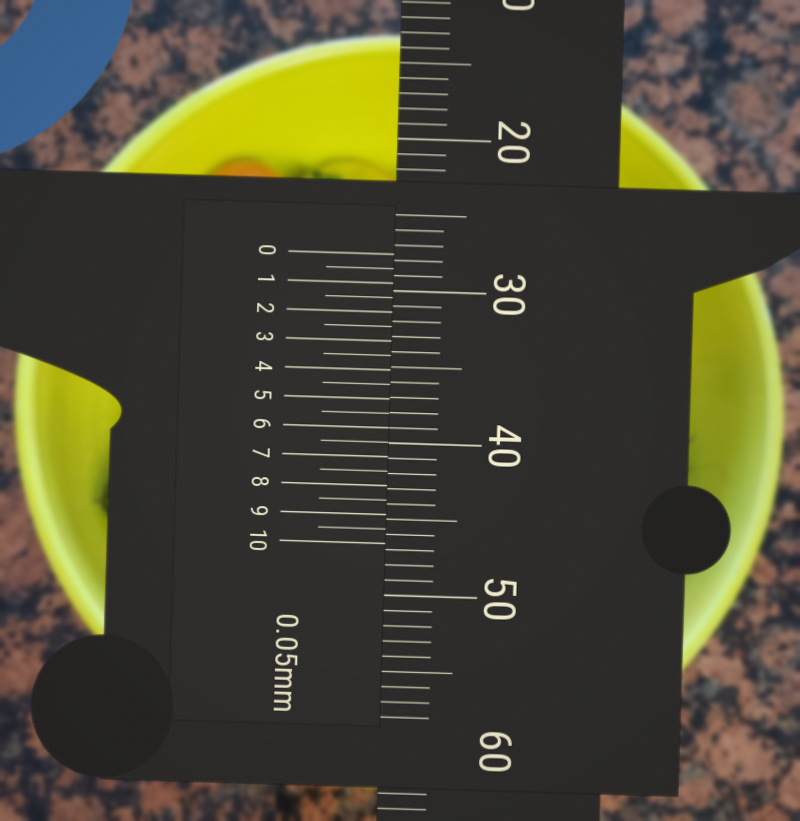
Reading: 27.6 mm
